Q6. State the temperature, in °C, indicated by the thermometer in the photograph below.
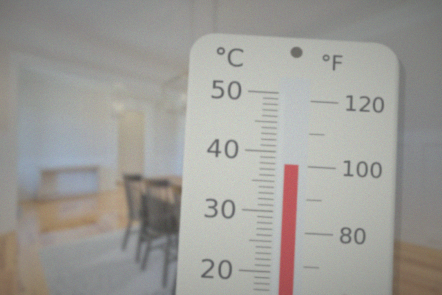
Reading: 38 °C
